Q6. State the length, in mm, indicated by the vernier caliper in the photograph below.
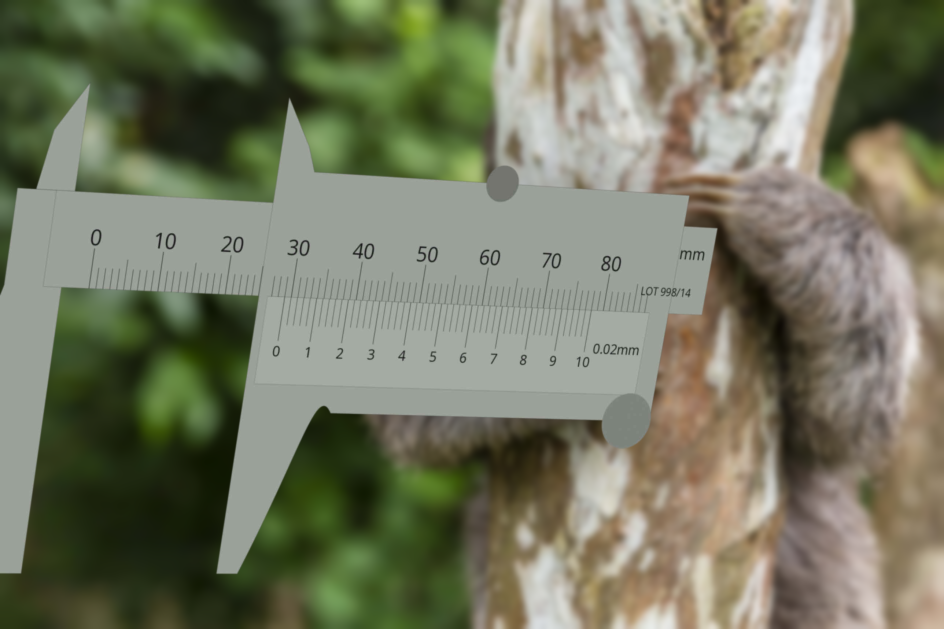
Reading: 29.0 mm
